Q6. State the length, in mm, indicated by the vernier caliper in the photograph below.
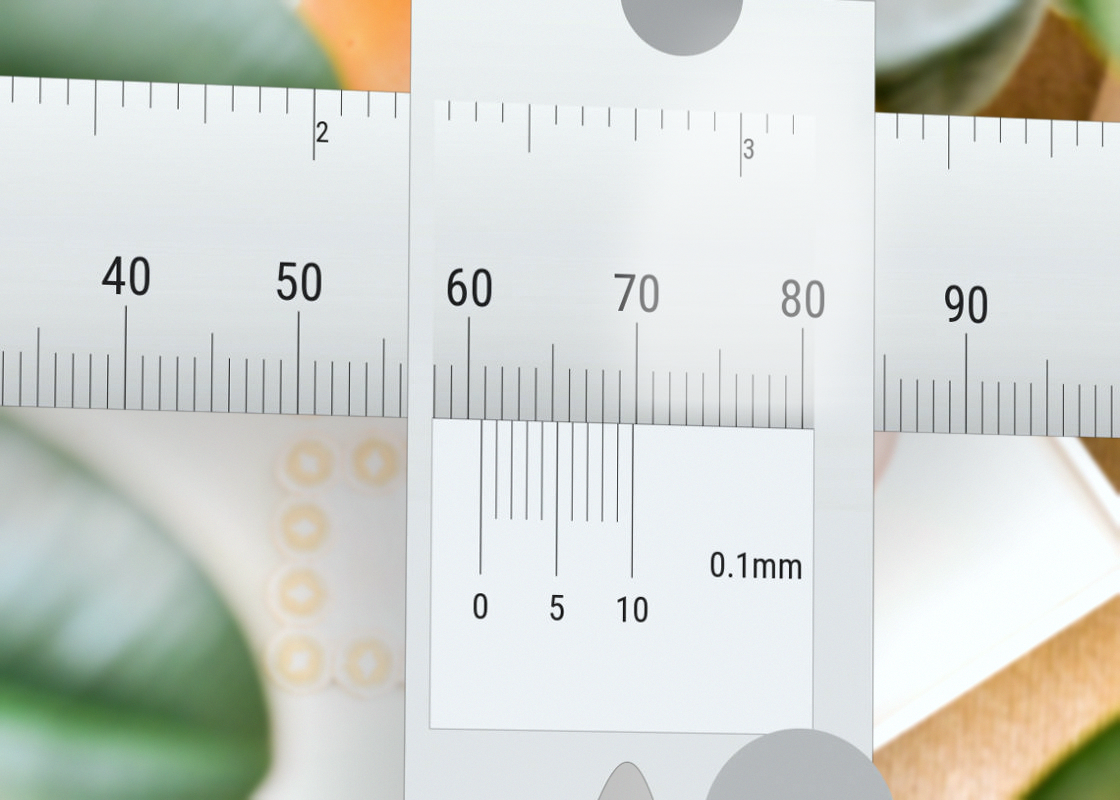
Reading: 60.8 mm
